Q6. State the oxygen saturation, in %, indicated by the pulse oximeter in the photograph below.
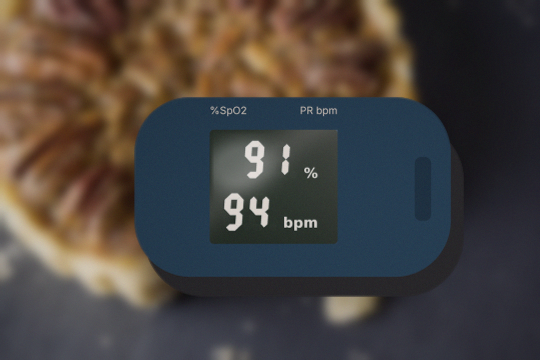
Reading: 91 %
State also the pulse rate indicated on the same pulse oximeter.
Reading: 94 bpm
